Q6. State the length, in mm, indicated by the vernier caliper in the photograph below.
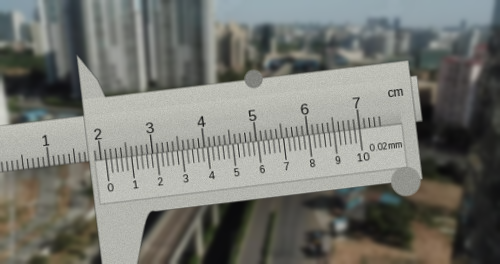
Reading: 21.0 mm
